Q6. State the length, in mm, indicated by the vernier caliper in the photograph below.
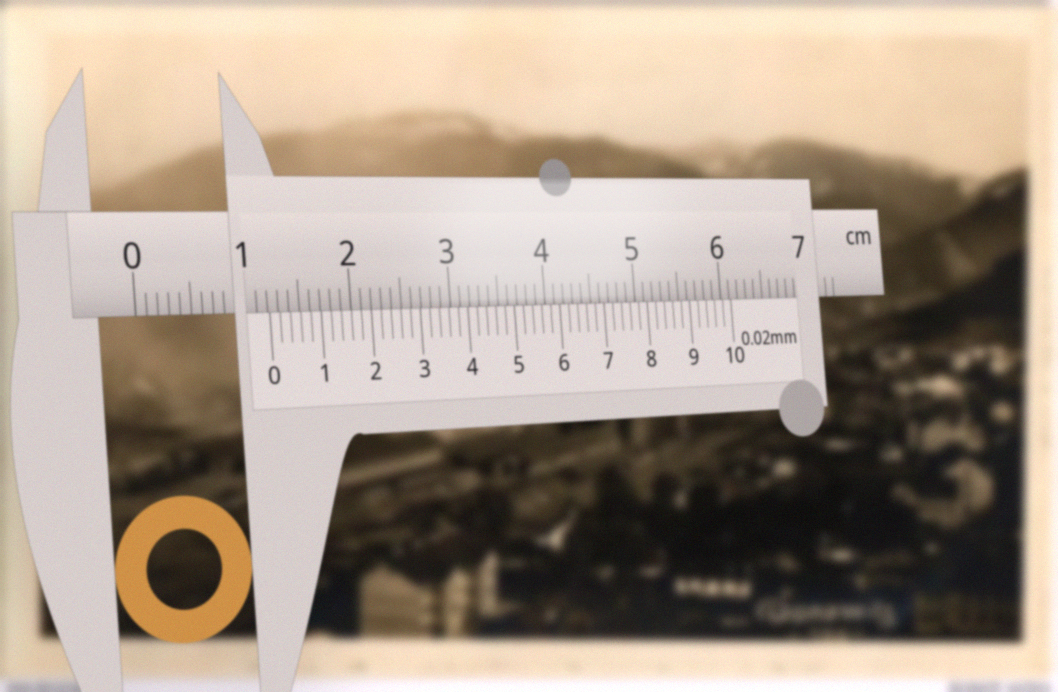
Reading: 12.2 mm
